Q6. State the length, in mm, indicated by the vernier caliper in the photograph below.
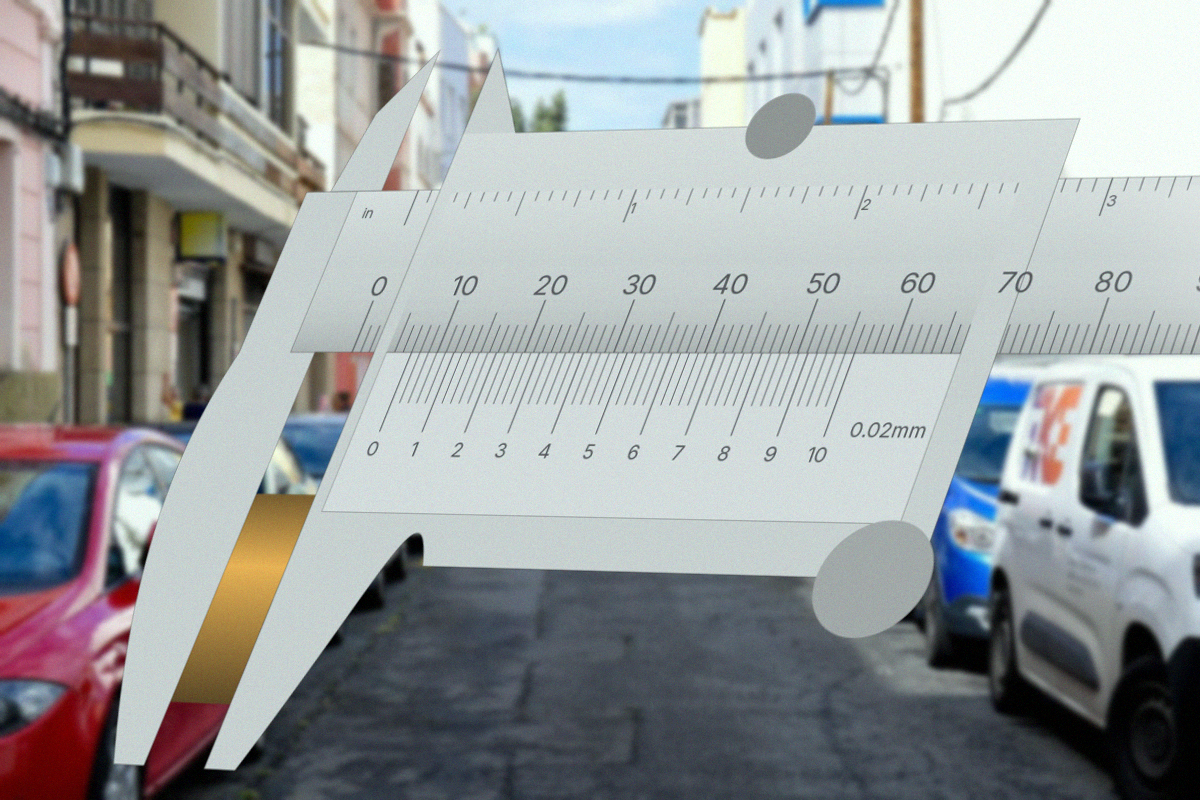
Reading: 7.0 mm
